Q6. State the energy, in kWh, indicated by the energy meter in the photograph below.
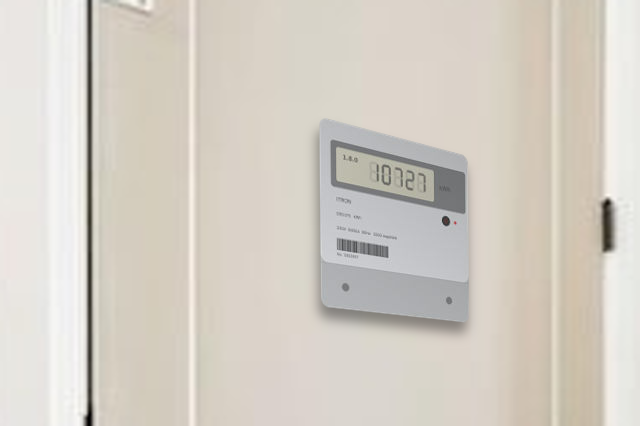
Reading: 10727 kWh
